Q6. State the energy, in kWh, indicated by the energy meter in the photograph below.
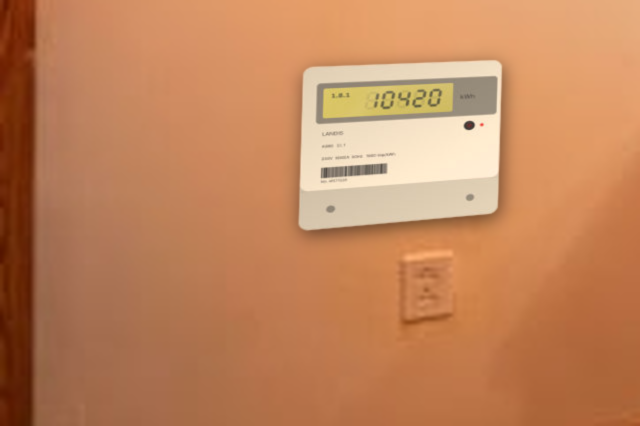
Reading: 10420 kWh
